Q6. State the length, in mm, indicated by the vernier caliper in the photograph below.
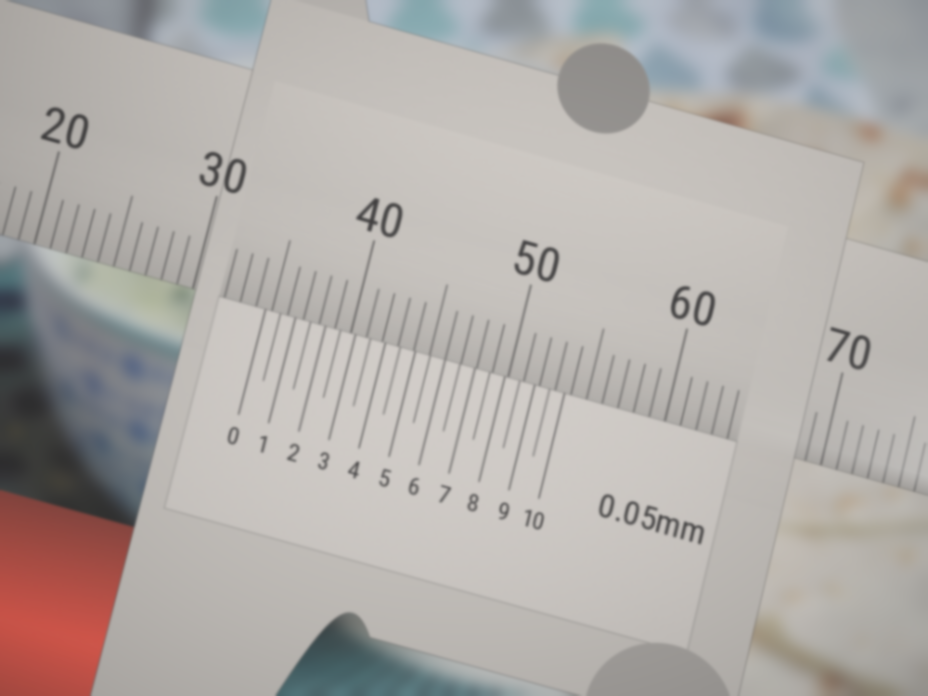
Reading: 34.6 mm
